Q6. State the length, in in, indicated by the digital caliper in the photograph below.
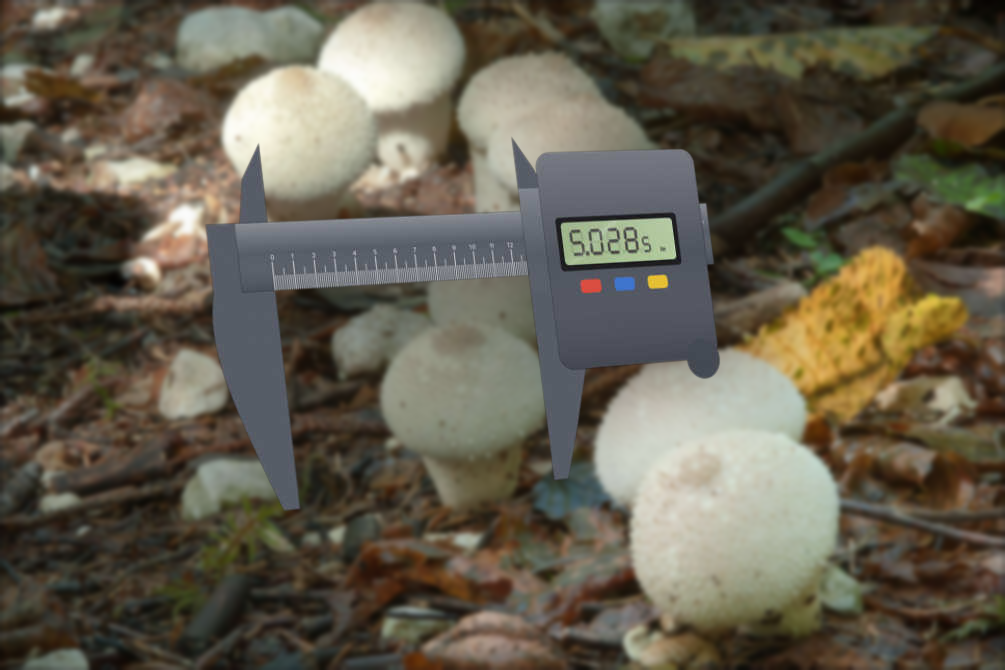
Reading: 5.0285 in
